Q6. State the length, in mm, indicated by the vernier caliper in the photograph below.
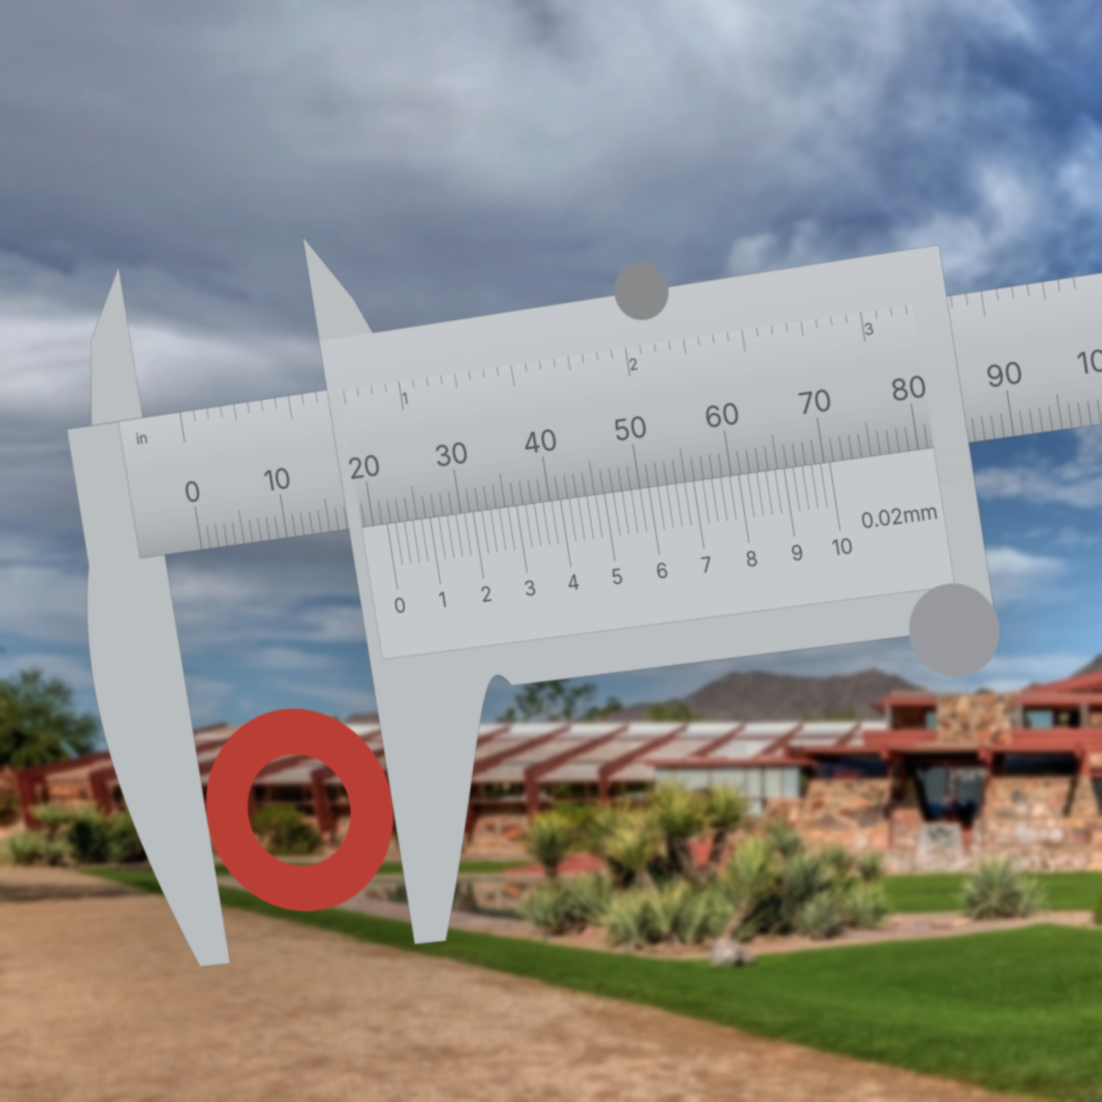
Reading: 21.6 mm
